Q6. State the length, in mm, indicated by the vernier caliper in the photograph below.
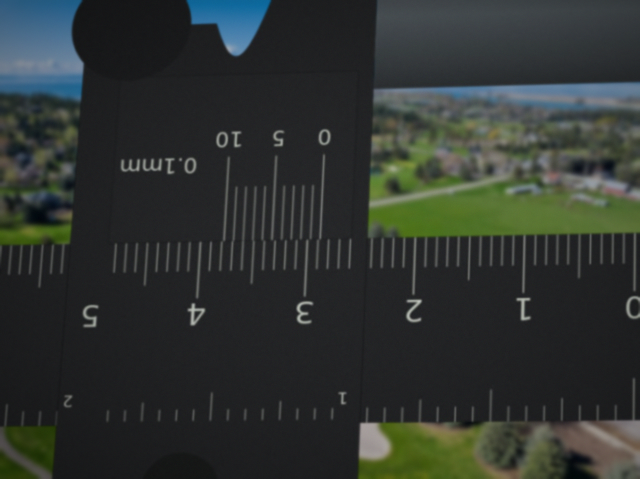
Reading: 28.8 mm
